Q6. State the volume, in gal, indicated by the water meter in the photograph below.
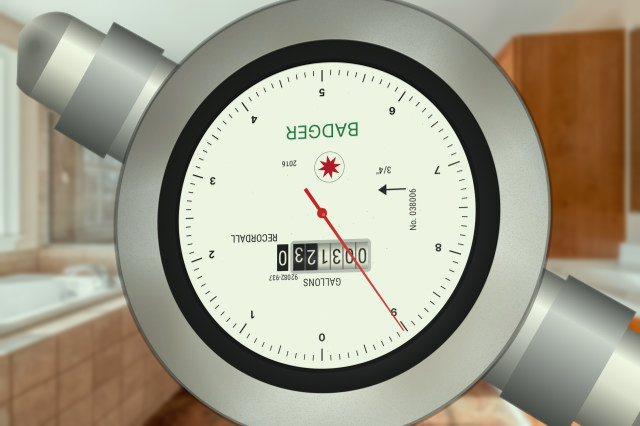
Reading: 31229.0 gal
